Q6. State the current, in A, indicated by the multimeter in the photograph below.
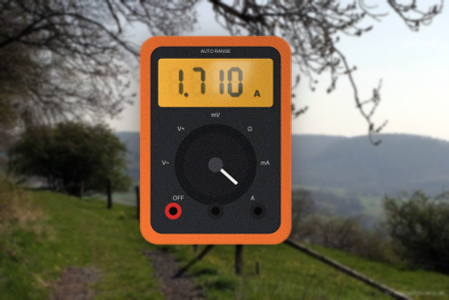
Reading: 1.710 A
